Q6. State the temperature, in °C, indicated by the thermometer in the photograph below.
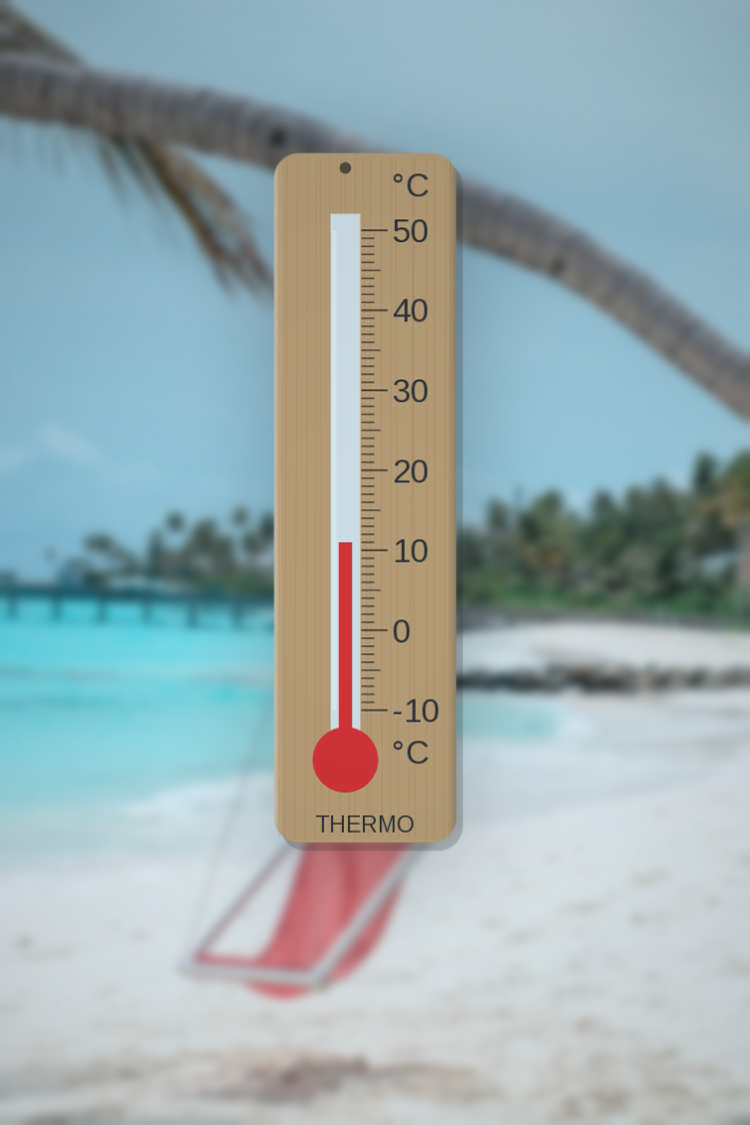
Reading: 11 °C
